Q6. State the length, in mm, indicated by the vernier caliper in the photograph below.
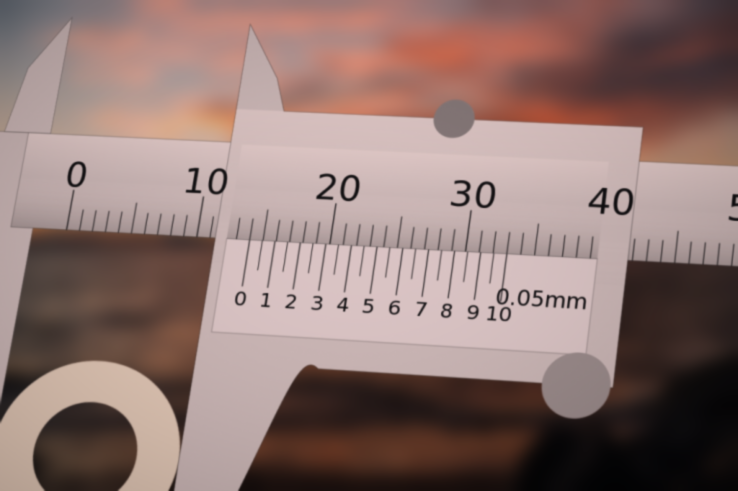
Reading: 14.0 mm
